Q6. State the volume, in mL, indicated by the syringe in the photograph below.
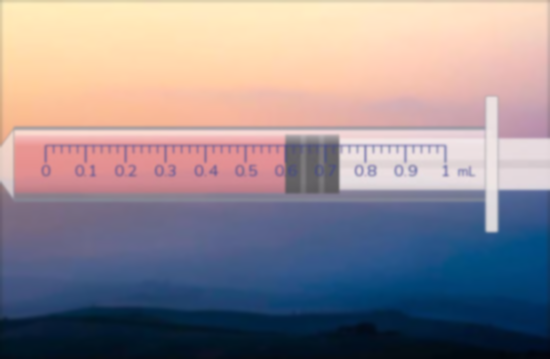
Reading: 0.6 mL
